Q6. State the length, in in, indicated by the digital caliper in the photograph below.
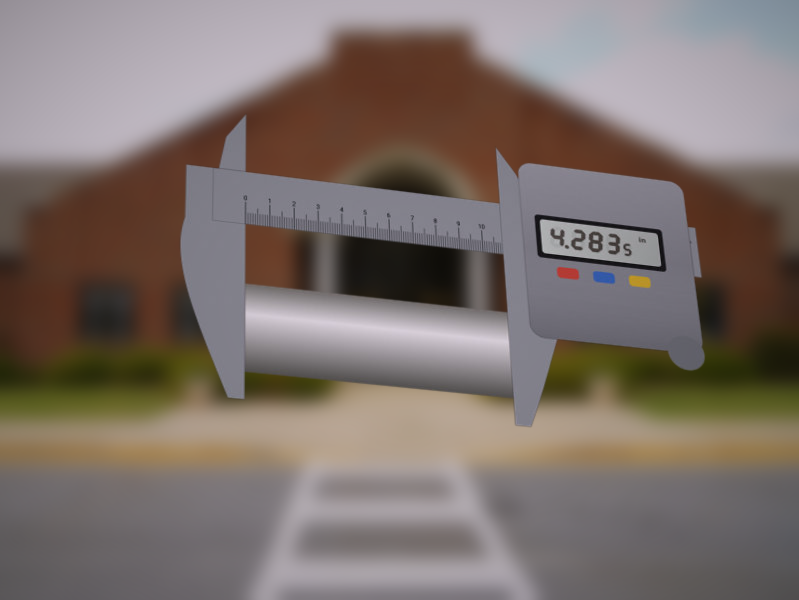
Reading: 4.2835 in
